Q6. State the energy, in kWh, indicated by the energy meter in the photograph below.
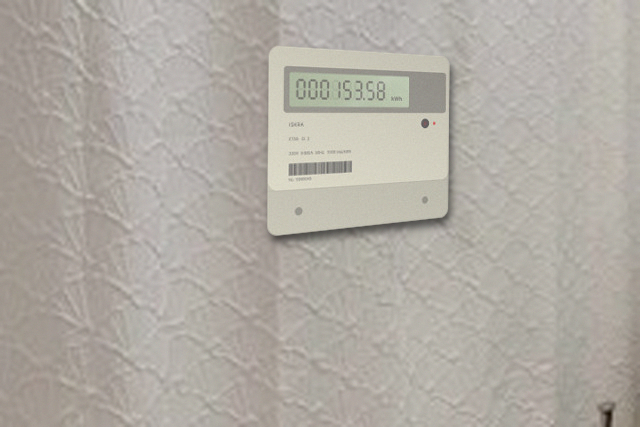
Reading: 153.58 kWh
